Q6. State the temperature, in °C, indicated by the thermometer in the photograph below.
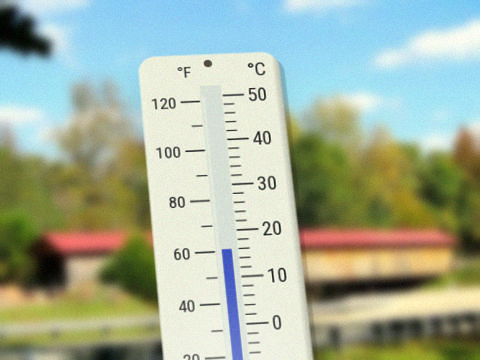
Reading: 16 °C
